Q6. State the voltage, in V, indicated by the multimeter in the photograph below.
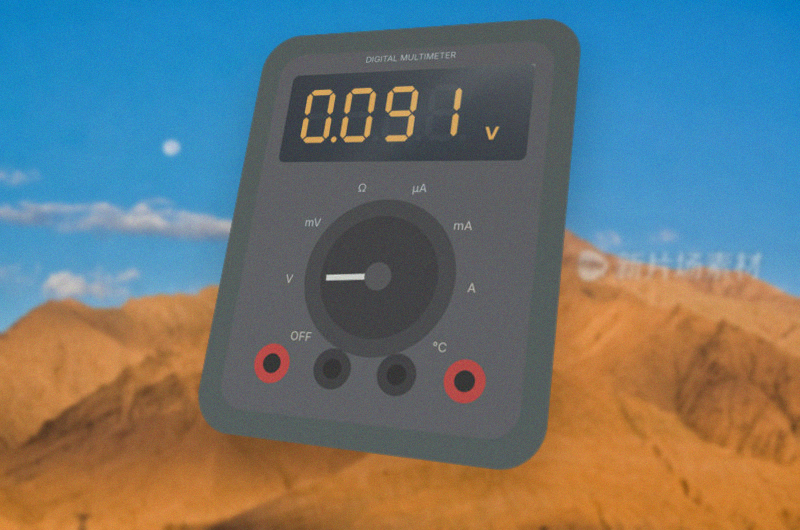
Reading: 0.091 V
